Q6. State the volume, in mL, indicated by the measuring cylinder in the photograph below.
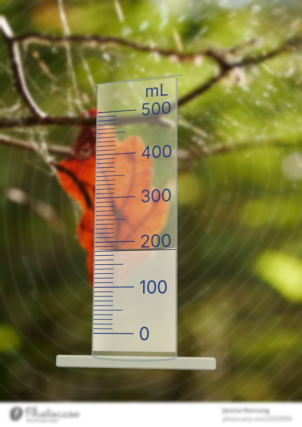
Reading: 180 mL
